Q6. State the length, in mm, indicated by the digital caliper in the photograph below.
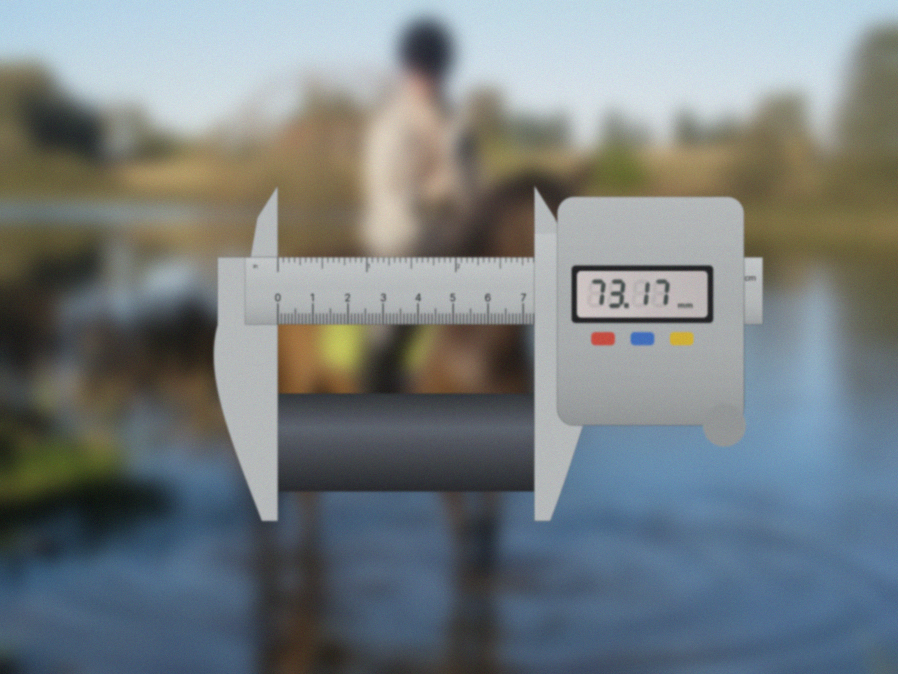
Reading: 73.17 mm
